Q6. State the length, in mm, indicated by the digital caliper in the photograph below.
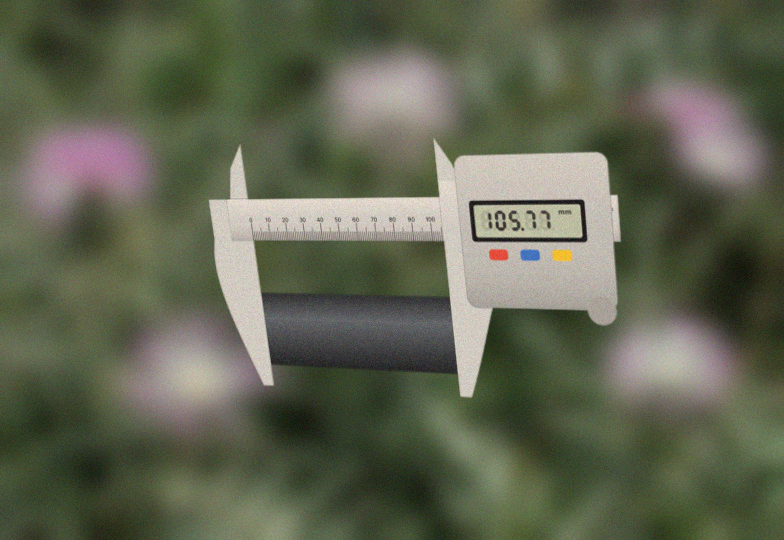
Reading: 105.77 mm
